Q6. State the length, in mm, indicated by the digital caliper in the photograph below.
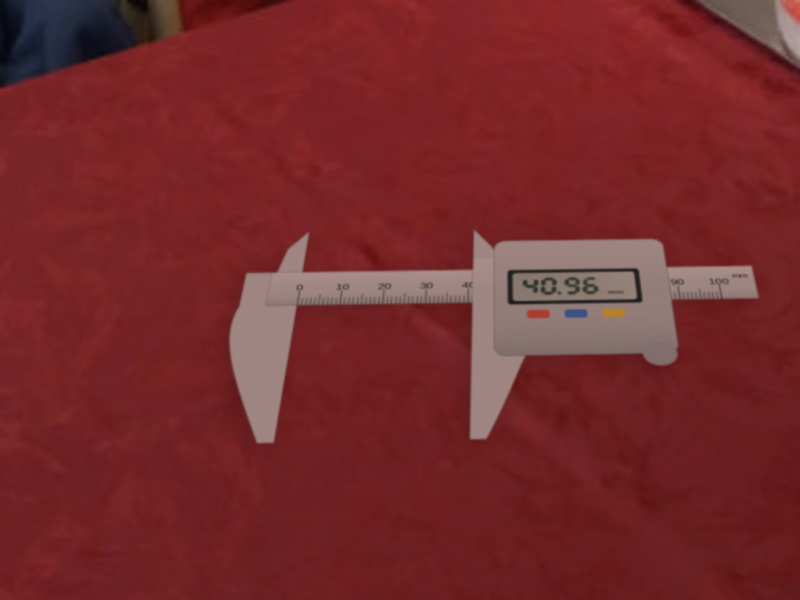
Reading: 40.96 mm
